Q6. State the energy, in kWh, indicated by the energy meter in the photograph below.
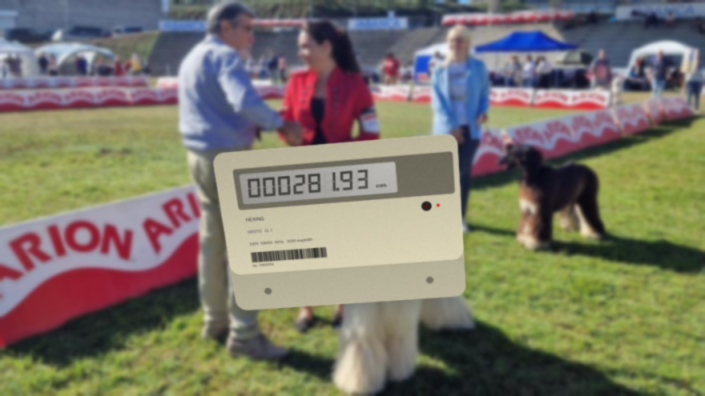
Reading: 281.93 kWh
